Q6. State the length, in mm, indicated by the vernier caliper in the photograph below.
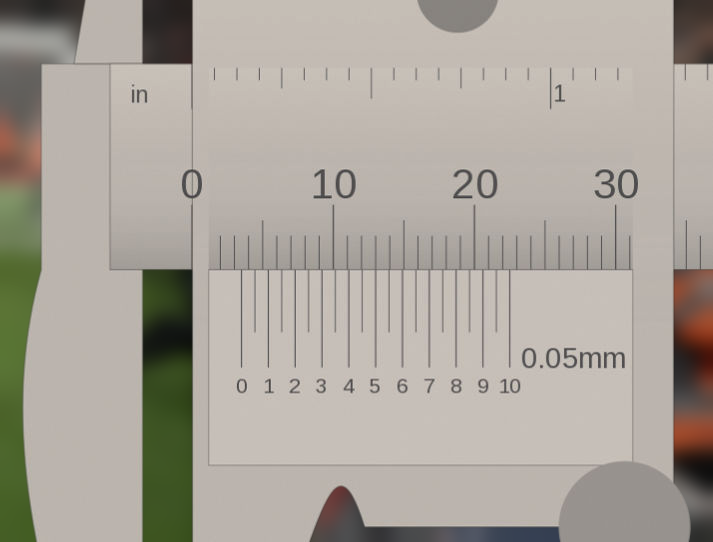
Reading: 3.5 mm
